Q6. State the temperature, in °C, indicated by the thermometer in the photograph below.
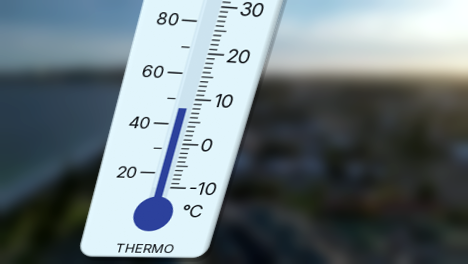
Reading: 8 °C
